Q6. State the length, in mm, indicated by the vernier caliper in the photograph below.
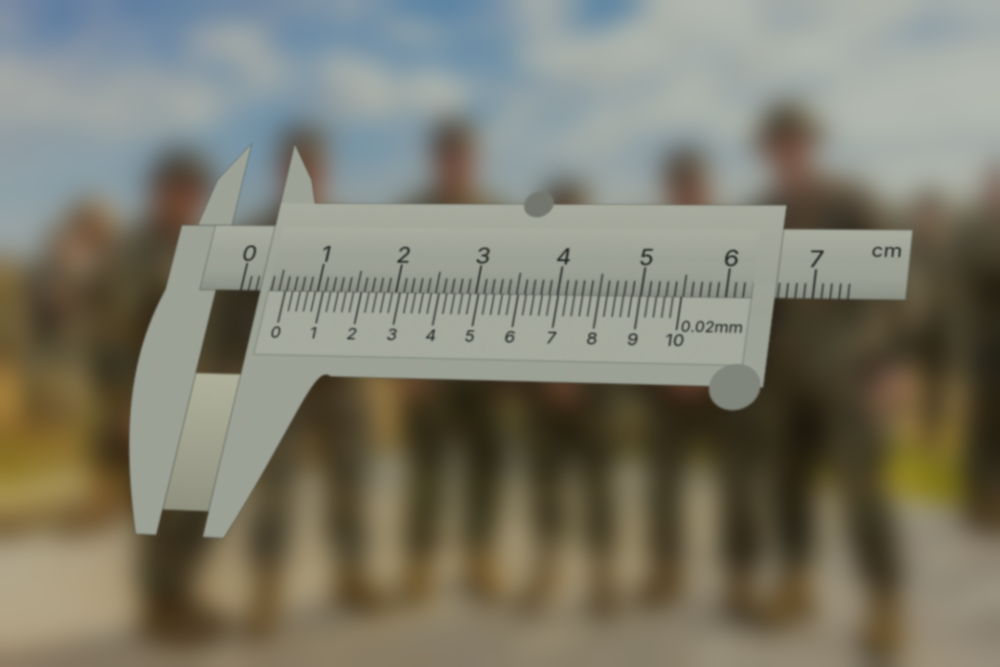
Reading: 5.8 mm
